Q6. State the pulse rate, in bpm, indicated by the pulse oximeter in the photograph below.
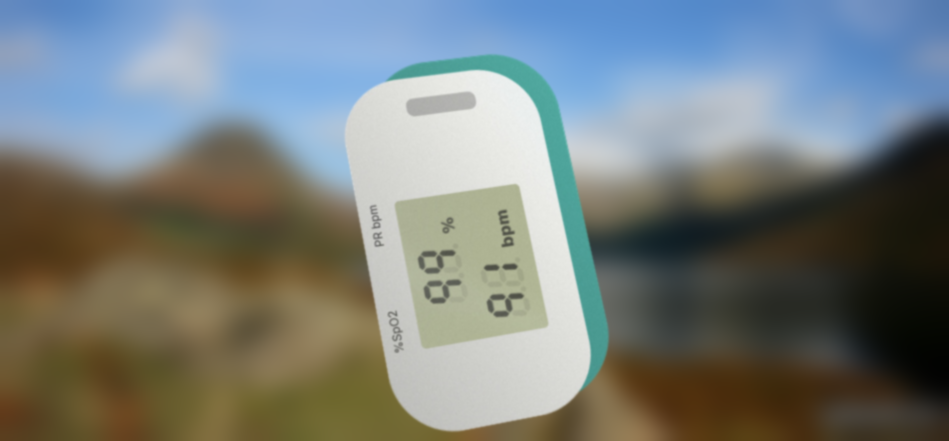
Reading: 91 bpm
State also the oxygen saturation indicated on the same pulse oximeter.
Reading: 99 %
